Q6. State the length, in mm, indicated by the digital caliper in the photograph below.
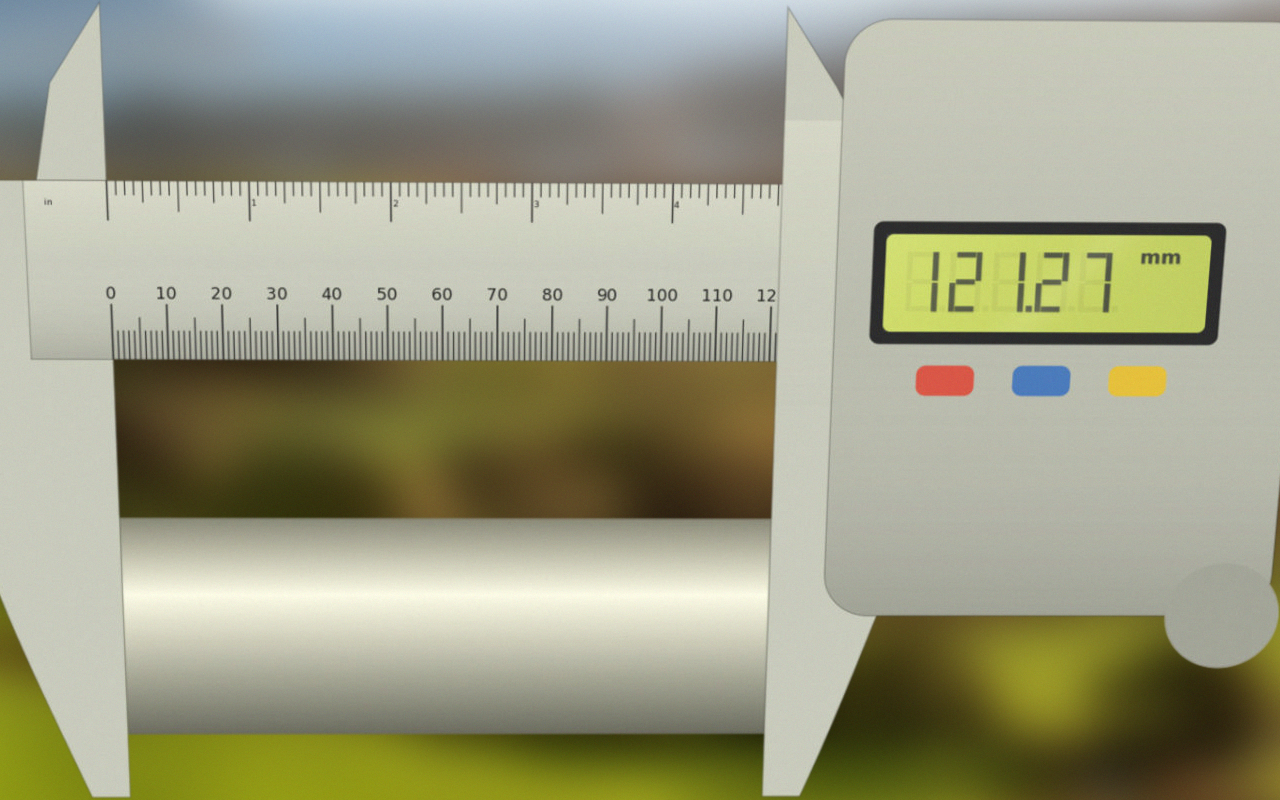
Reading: 121.27 mm
